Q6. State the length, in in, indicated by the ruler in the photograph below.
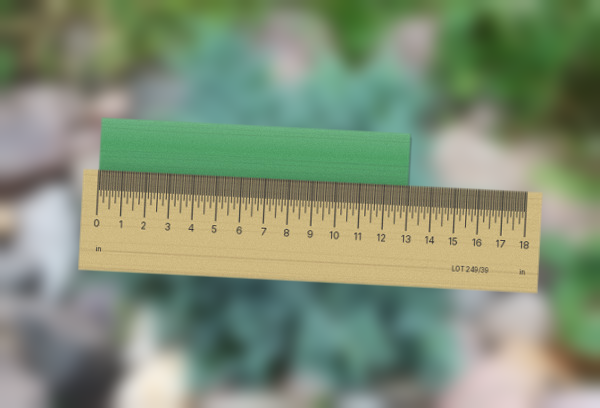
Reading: 13 in
